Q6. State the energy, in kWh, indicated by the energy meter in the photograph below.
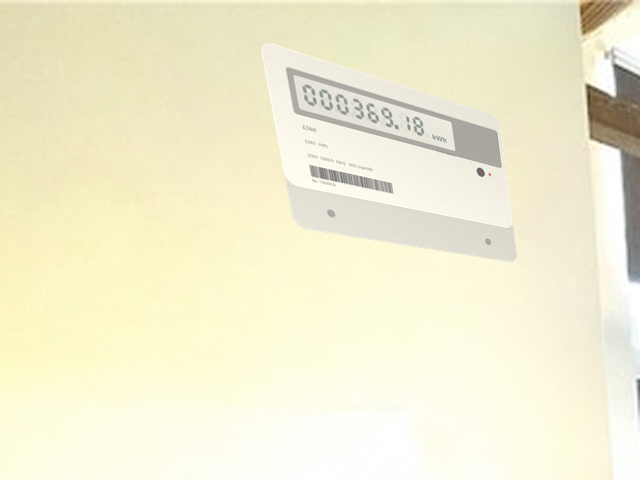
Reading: 369.18 kWh
